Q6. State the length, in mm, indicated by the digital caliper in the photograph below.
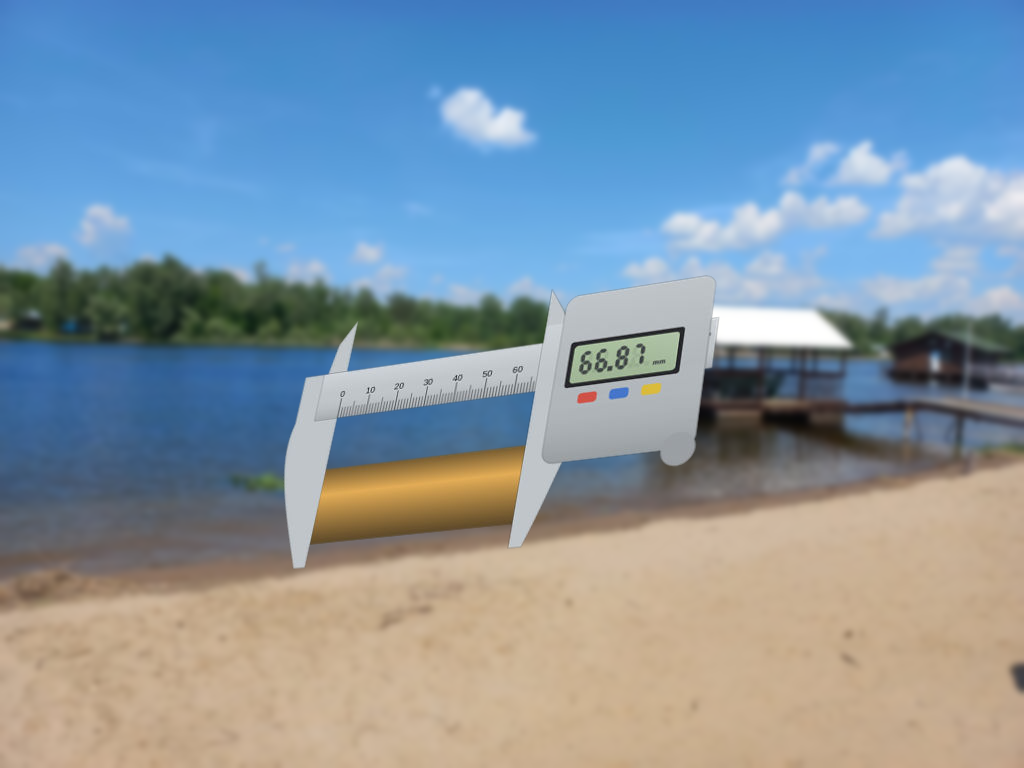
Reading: 66.87 mm
